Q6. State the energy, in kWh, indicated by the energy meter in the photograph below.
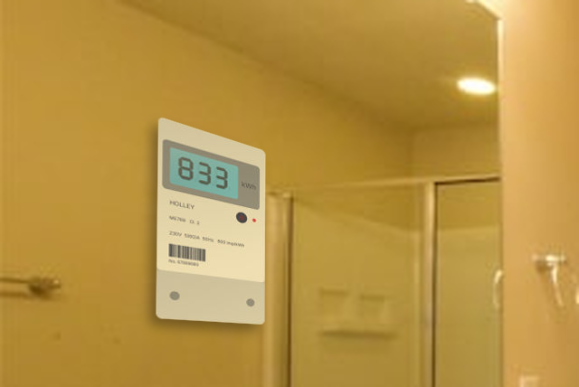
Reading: 833 kWh
